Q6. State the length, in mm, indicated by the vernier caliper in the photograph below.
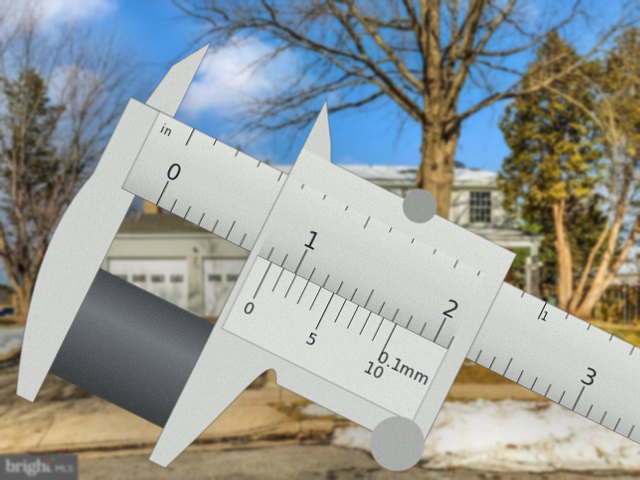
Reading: 8.3 mm
